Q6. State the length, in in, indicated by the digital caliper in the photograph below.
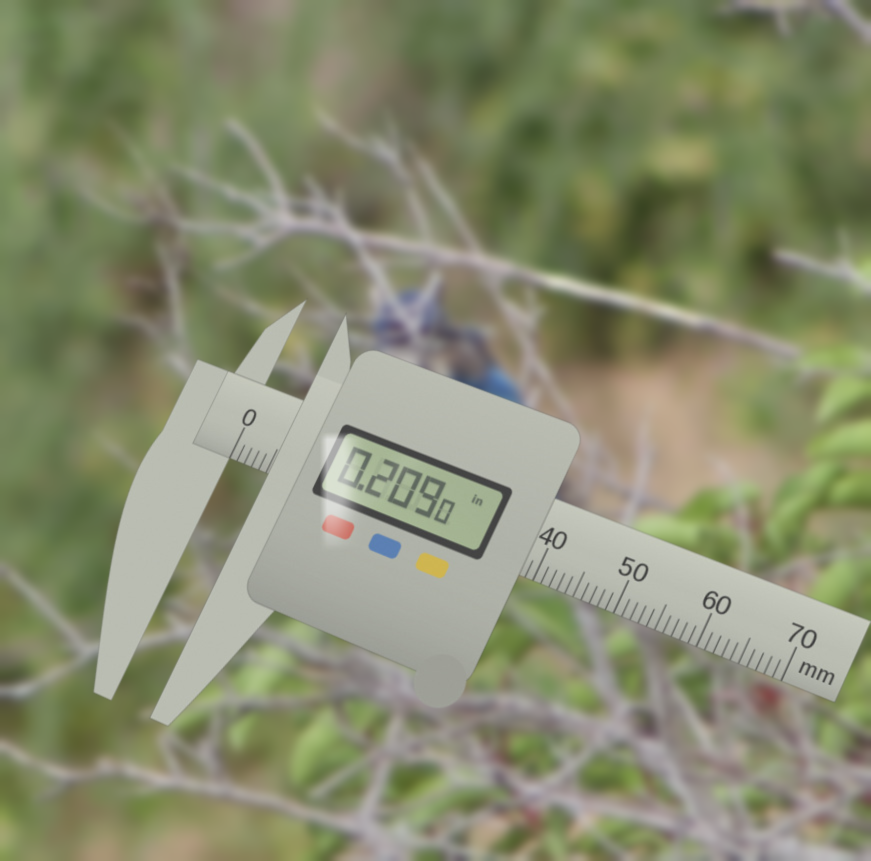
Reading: 0.2090 in
